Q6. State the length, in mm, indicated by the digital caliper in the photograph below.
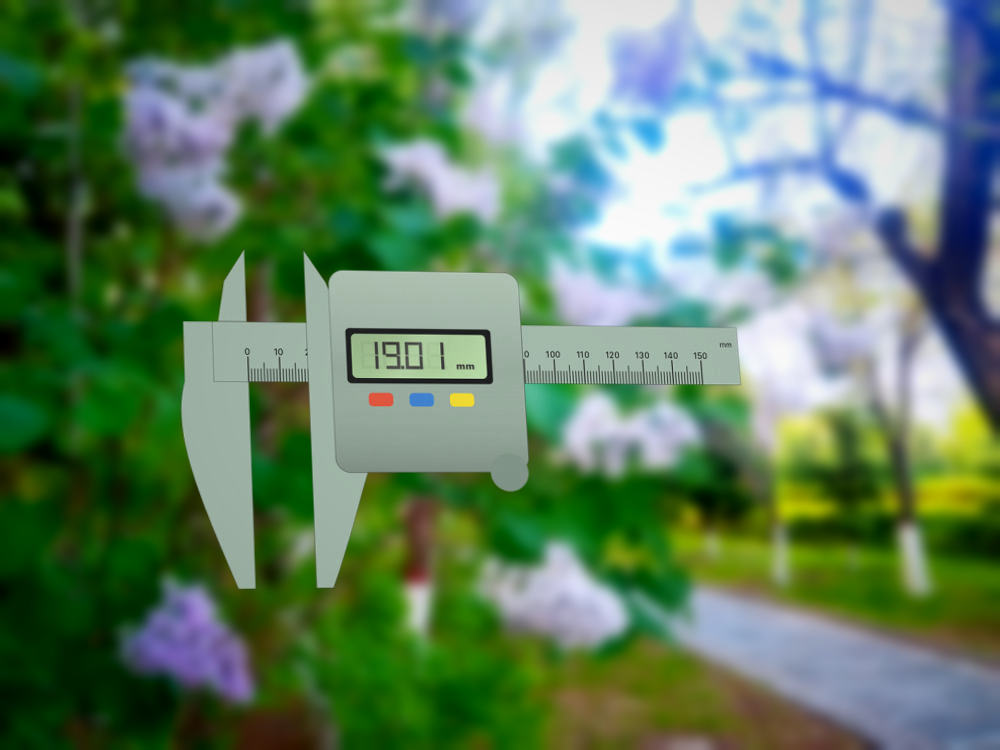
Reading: 19.01 mm
